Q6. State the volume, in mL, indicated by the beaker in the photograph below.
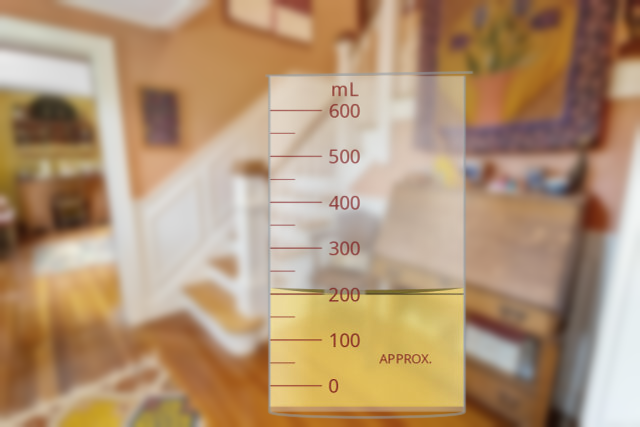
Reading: 200 mL
